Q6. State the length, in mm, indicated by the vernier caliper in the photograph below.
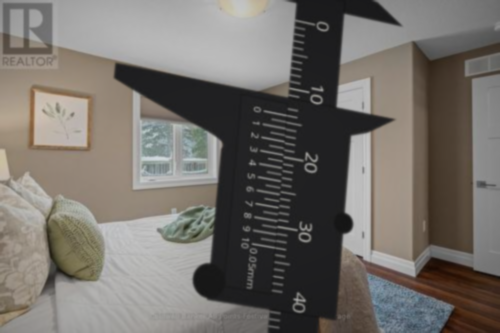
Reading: 14.0 mm
